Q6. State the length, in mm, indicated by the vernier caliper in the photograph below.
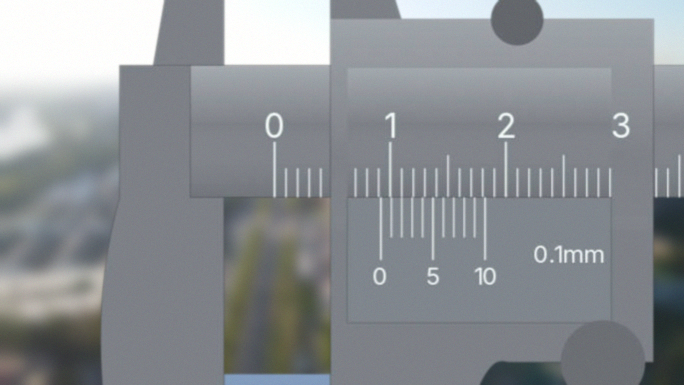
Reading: 9.2 mm
